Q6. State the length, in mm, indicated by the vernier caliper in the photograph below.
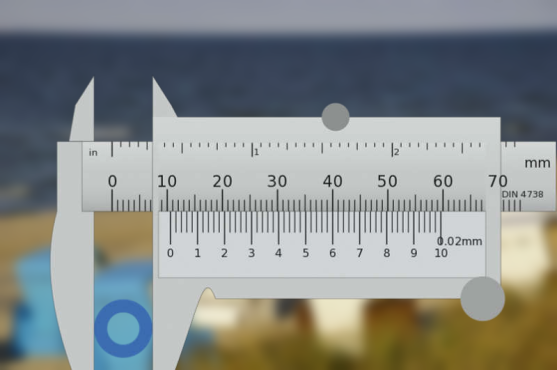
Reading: 10.6 mm
